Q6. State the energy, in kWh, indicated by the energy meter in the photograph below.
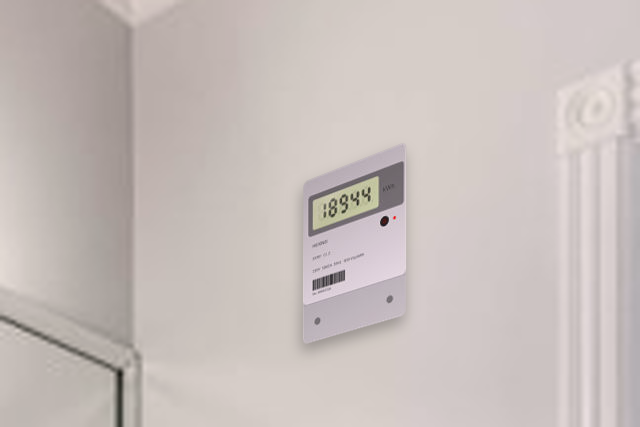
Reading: 18944 kWh
